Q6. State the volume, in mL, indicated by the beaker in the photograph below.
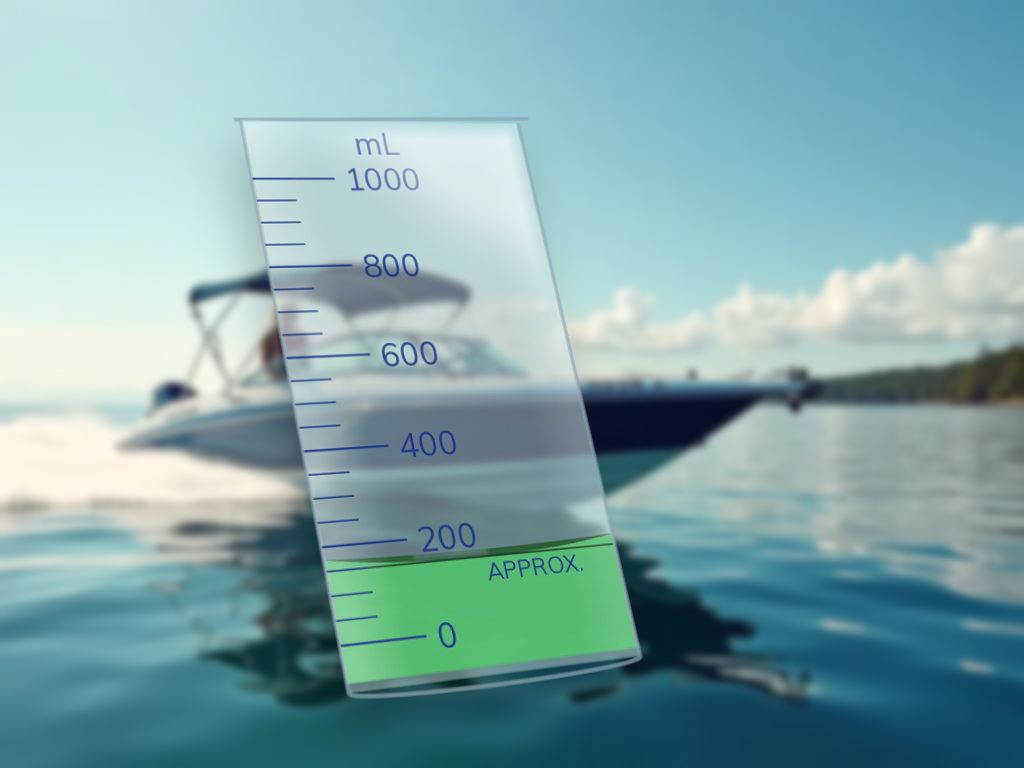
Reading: 150 mL
